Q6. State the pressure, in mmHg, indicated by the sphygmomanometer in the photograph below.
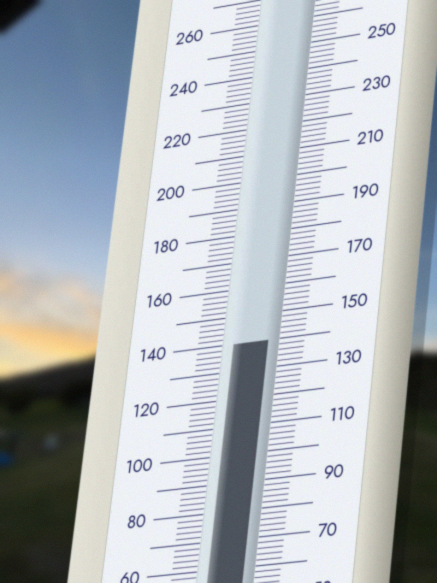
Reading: 140 mmHg
